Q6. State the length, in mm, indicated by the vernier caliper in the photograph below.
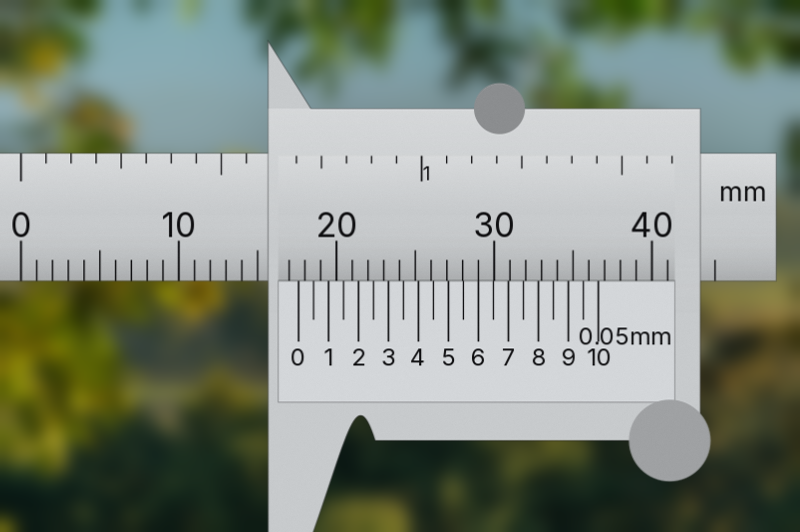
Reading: 17.6 mm
